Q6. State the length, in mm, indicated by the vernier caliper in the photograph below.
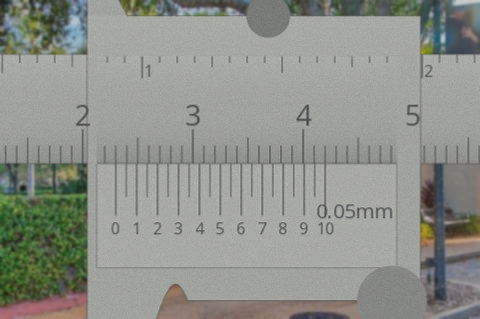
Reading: 23.0 mm
